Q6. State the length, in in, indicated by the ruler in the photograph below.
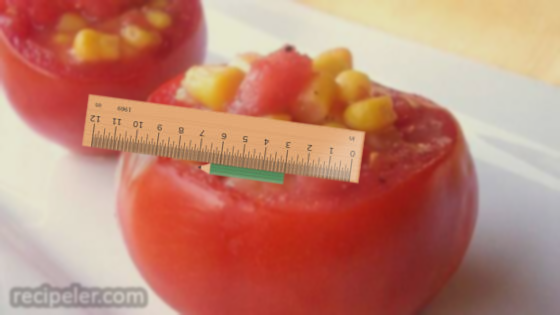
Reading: 4 in
